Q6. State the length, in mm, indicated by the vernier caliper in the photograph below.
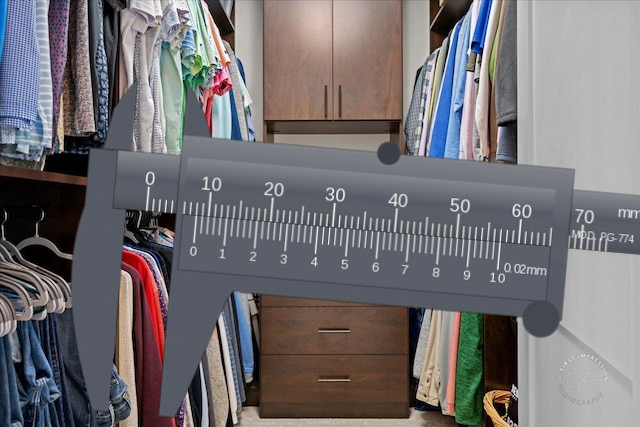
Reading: 8.0 mm
